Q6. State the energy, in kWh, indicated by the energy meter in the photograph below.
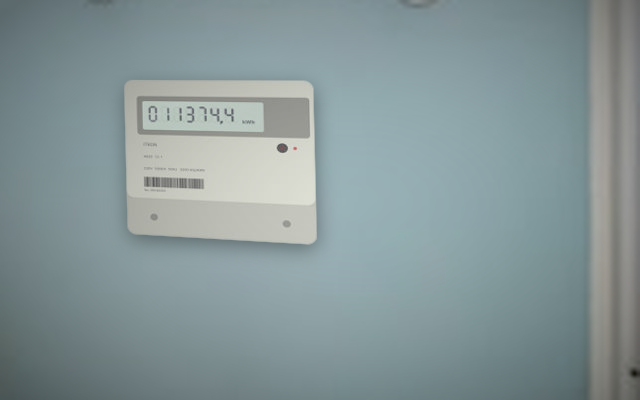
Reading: 11374.4 kWh
